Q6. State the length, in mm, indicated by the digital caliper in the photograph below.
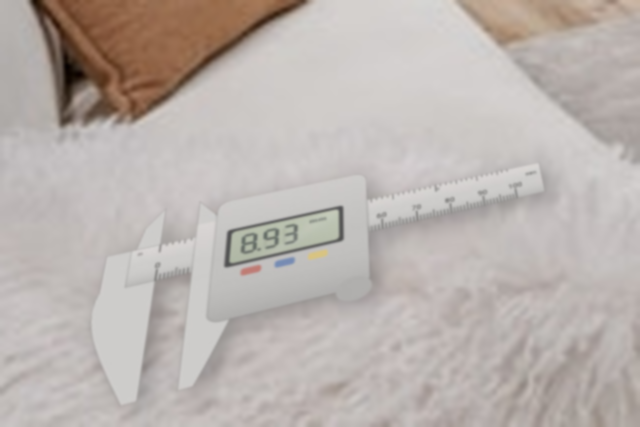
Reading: 8.93 mm
